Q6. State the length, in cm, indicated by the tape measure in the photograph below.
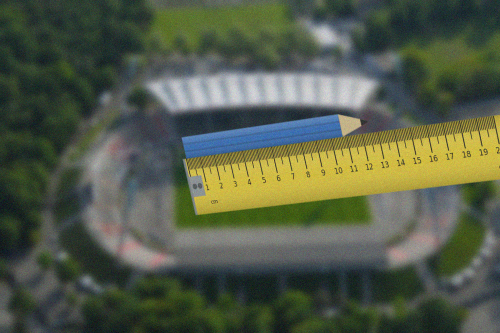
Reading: 12.5 cm
